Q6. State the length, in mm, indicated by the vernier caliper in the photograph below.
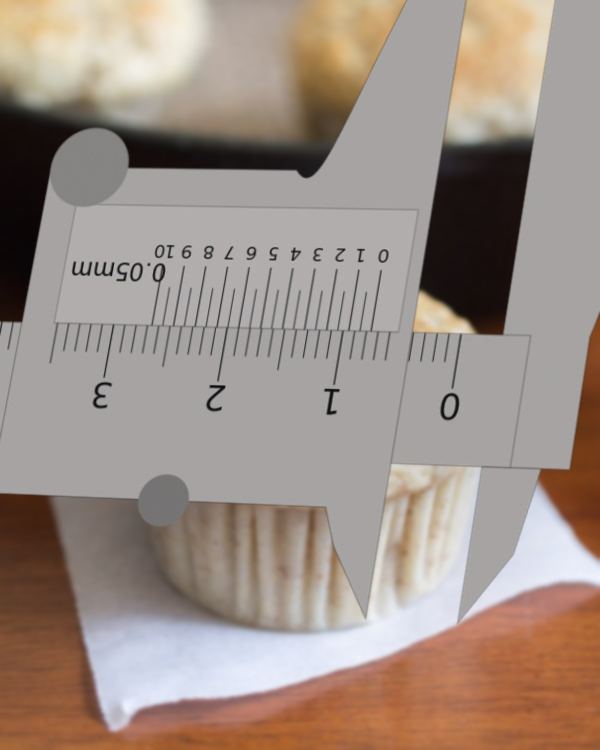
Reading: 7.6 mm
